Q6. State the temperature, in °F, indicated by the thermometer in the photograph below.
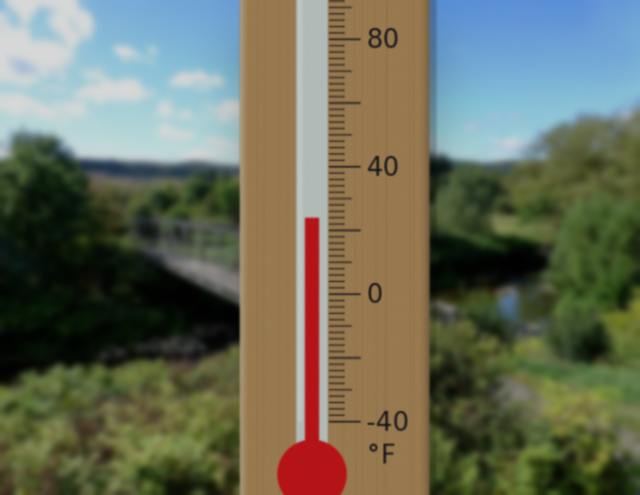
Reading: 24 °F
